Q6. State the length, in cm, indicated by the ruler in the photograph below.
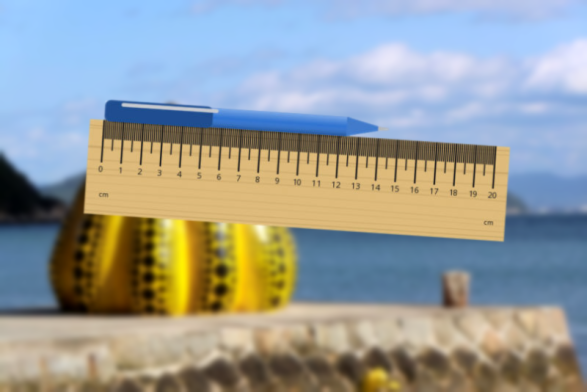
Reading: 14.5 cm
